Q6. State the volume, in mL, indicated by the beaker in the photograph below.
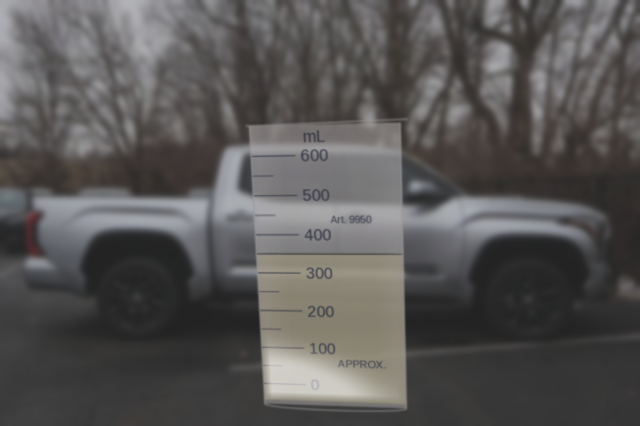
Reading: 350 mL
